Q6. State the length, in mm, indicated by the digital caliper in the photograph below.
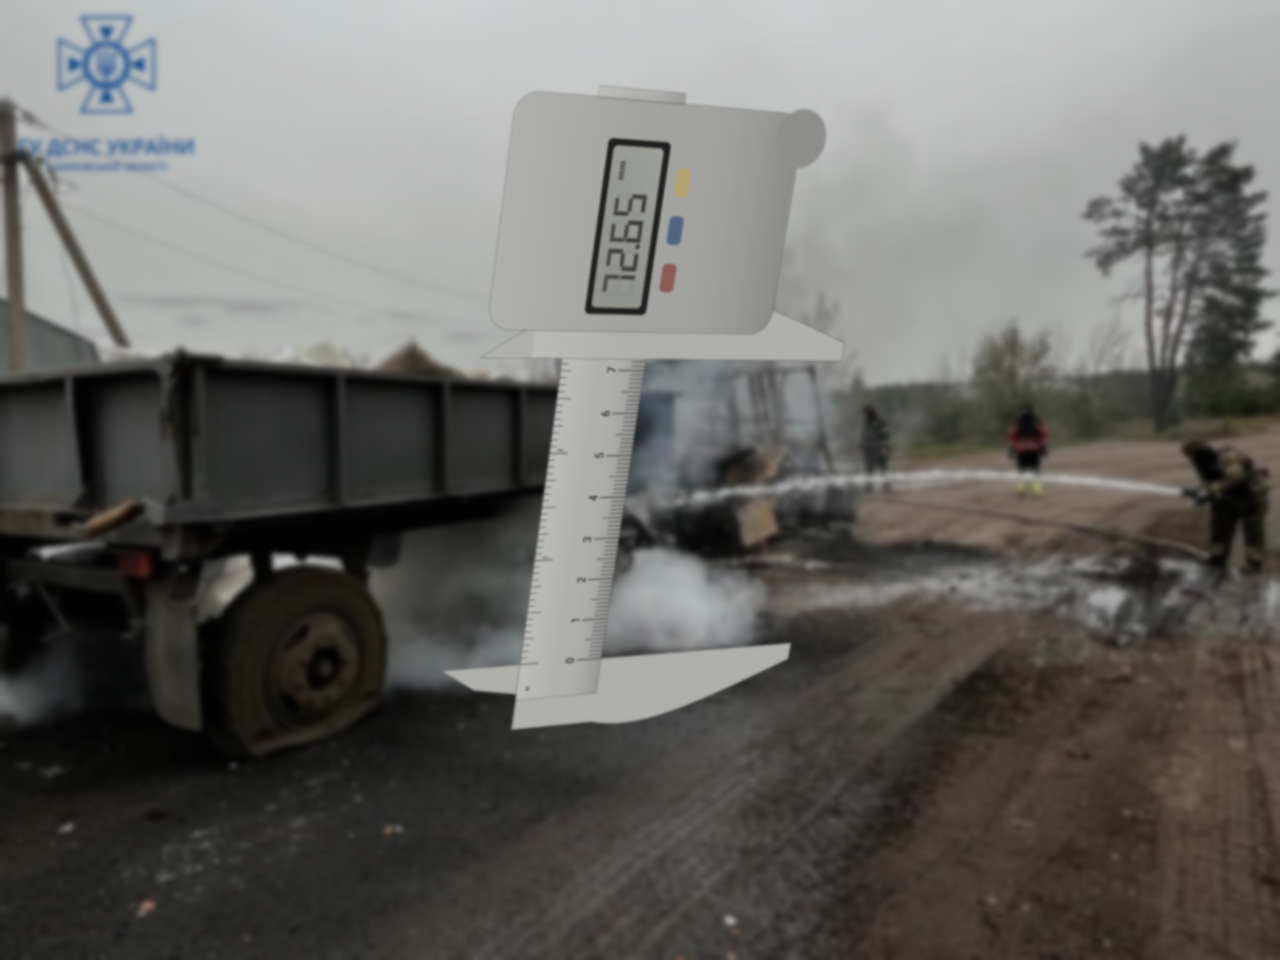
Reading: 72.65 mm
